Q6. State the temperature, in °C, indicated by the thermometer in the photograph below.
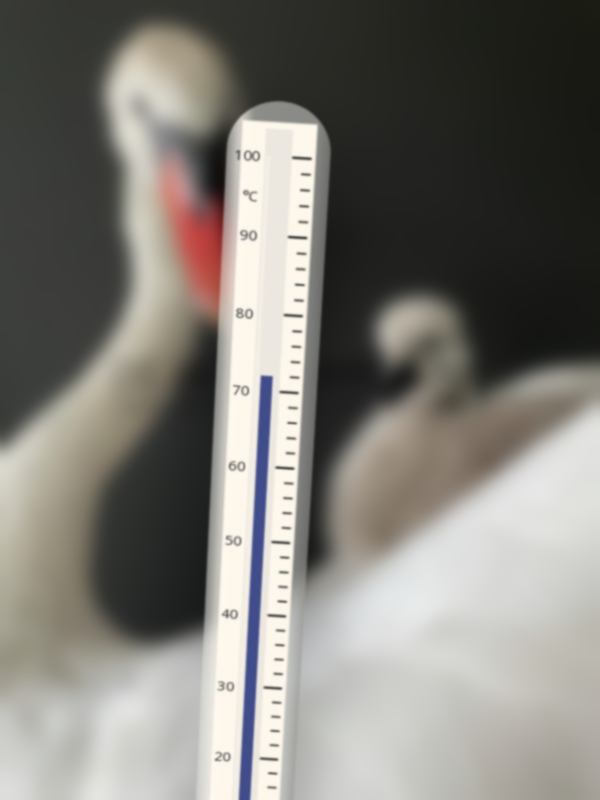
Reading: 72 °C
